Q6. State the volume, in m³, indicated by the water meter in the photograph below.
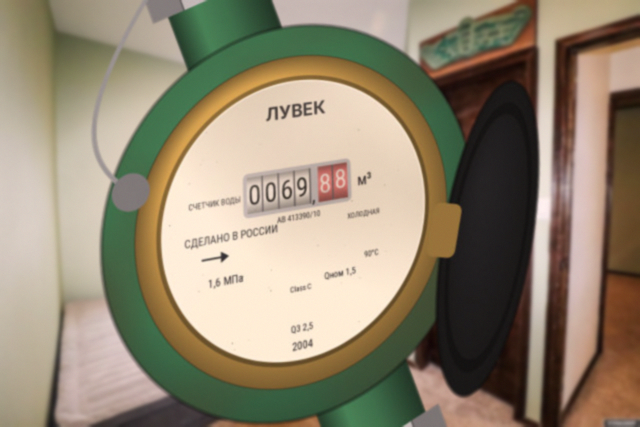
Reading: 69.88 m³
